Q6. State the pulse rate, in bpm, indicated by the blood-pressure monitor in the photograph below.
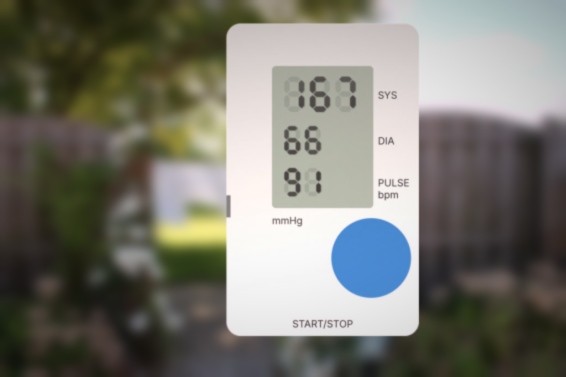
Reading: 91 bpm
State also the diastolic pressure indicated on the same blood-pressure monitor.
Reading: 66 mmHg
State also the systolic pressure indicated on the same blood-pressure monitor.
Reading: 167 mmHg
